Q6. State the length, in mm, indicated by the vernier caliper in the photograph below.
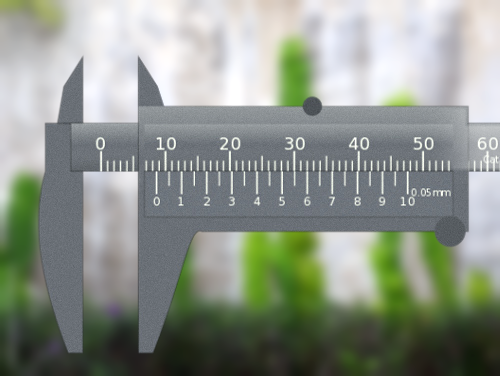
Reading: 8.6 mm
